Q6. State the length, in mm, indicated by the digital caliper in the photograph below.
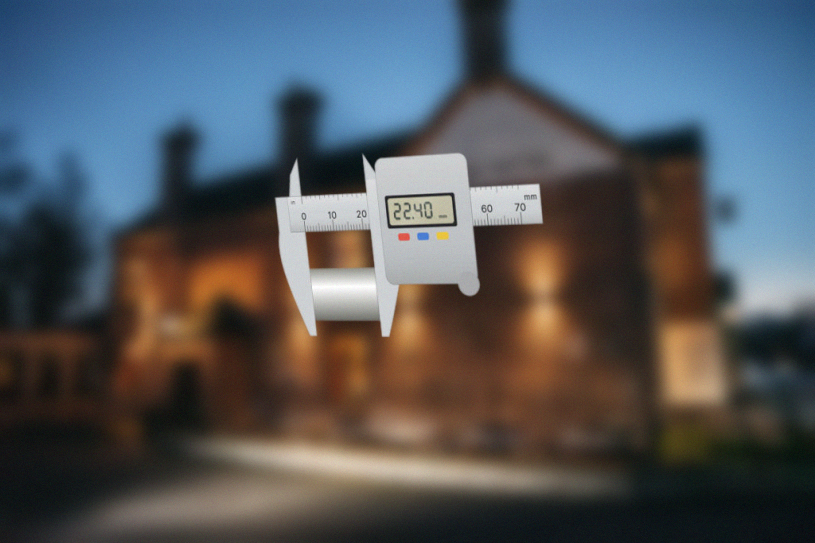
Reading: 22.40 mm
